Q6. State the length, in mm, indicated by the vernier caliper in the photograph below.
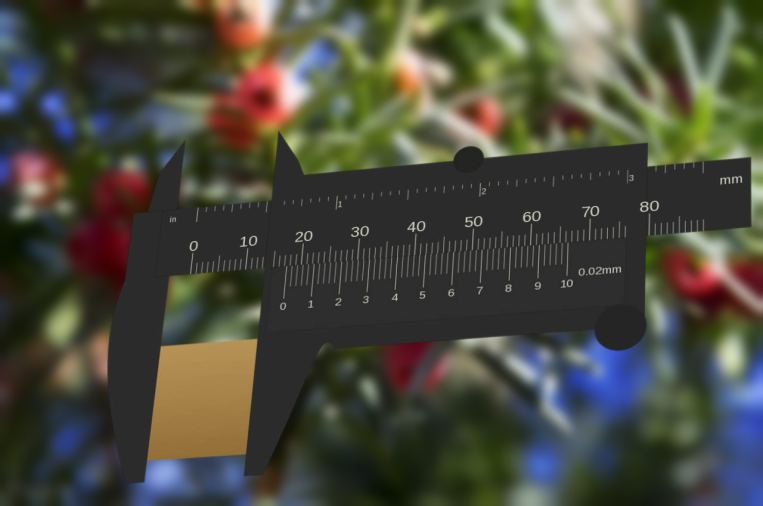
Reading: 17.4 mm
